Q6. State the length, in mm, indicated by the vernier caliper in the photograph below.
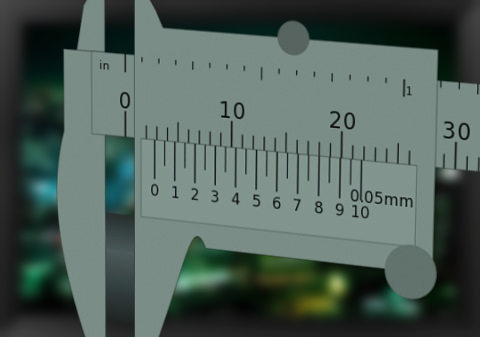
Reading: 2.8 mm
